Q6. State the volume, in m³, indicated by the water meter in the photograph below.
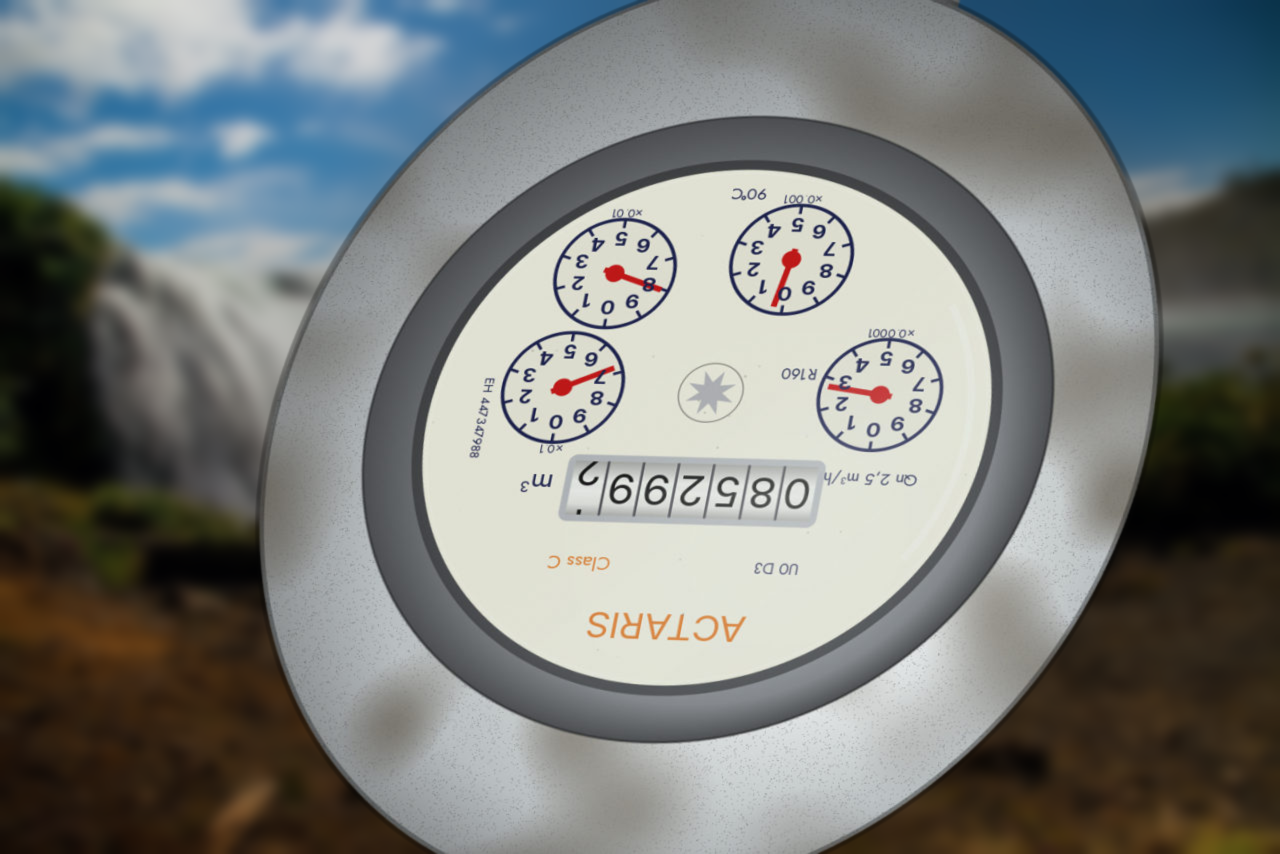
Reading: 852991.6802 m³
